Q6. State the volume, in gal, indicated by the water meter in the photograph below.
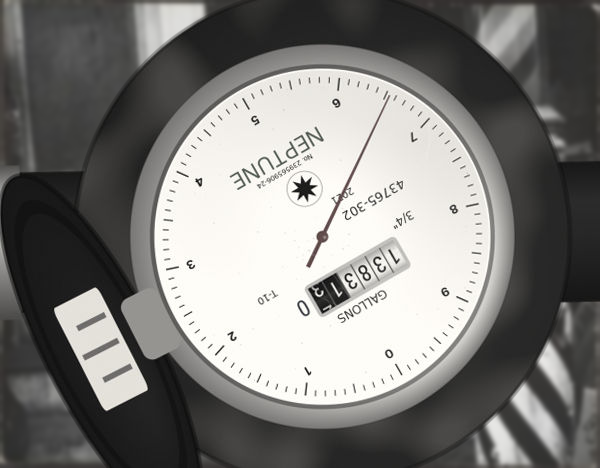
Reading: 1383126.5 gal
